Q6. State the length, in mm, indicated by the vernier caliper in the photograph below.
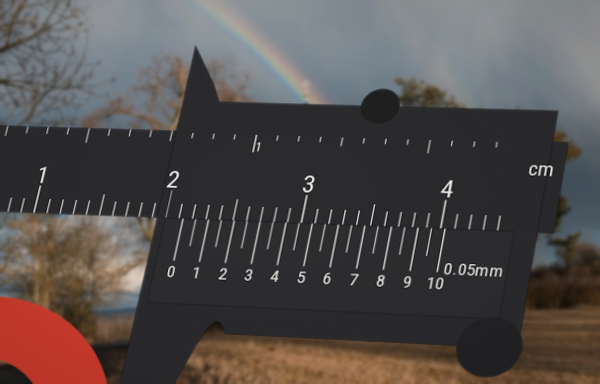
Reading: 21.3 mm
